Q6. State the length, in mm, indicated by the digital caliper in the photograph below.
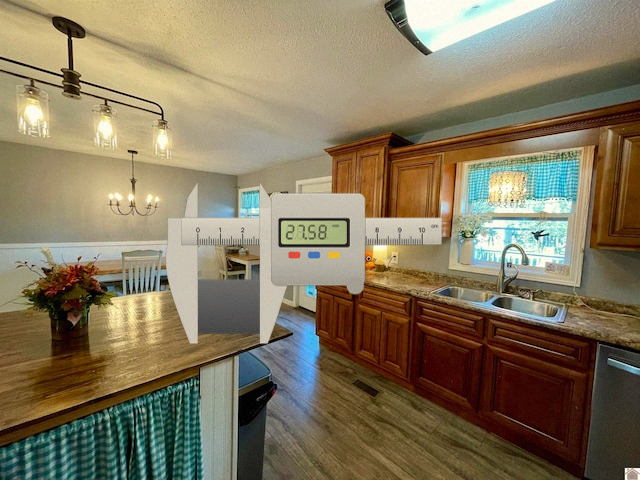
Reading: 27.58 mm
